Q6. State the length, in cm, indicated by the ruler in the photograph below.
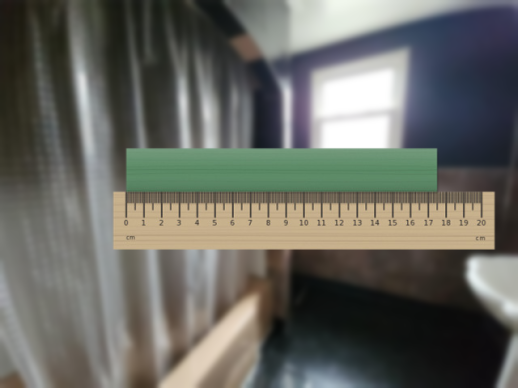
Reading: 17.5 cm
